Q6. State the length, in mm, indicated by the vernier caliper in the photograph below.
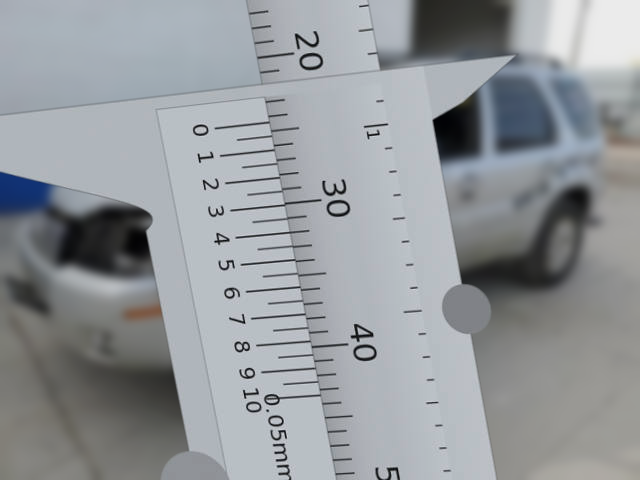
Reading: 24.4 mm
